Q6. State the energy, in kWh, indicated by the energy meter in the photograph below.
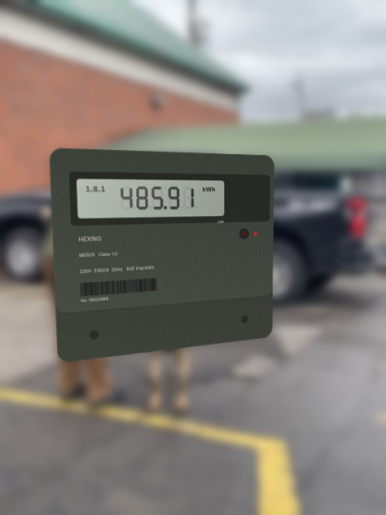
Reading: 485.91 kWh
